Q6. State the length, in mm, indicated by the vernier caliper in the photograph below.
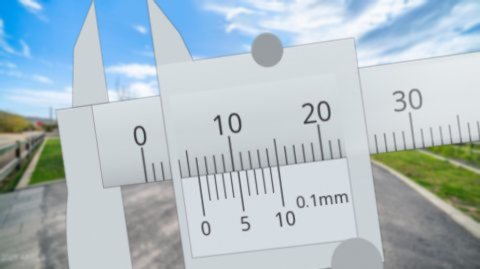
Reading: 6.0 mm
